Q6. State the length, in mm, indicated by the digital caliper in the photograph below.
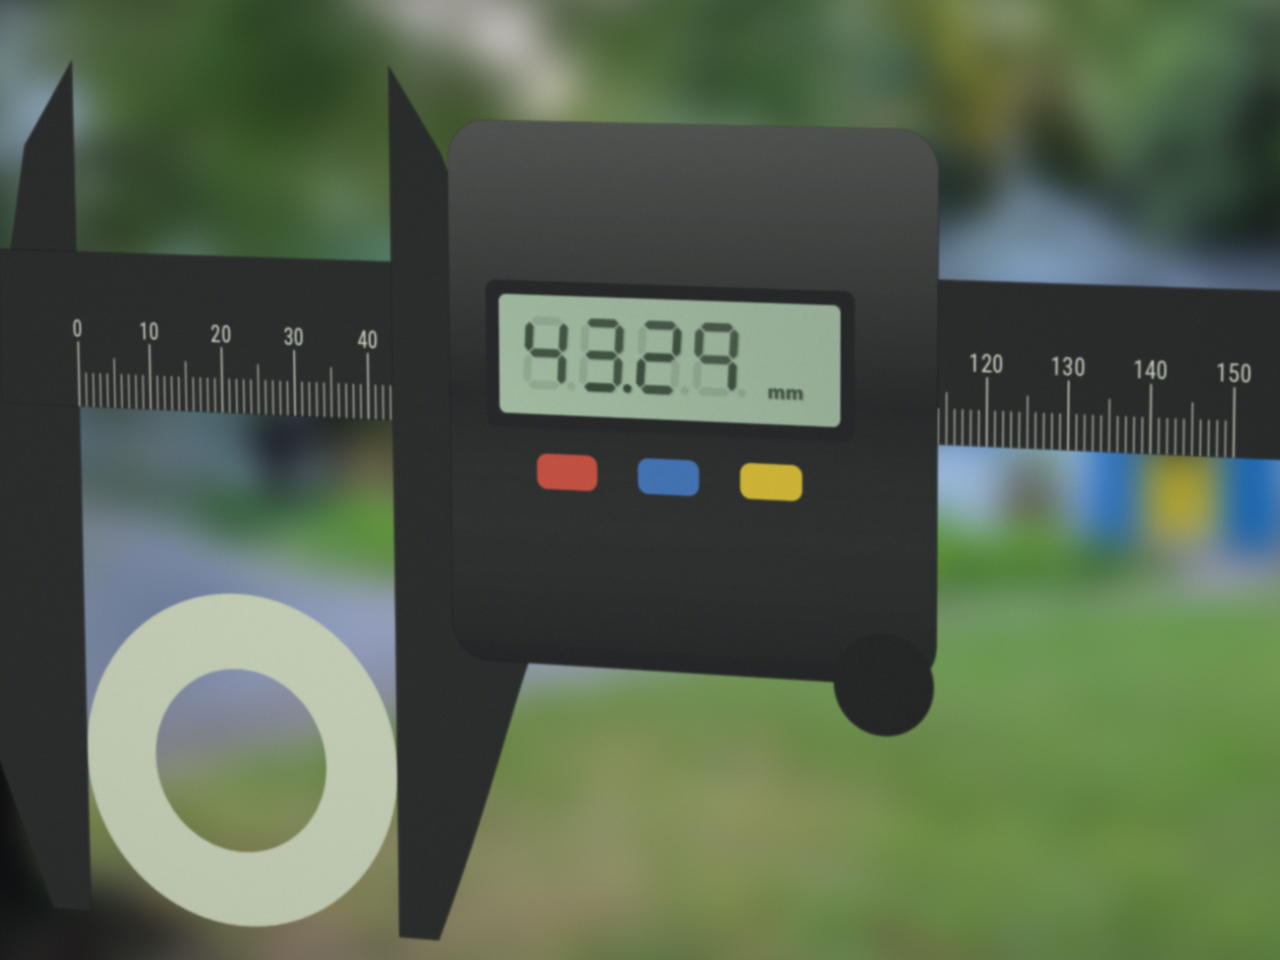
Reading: 43.29 mm
